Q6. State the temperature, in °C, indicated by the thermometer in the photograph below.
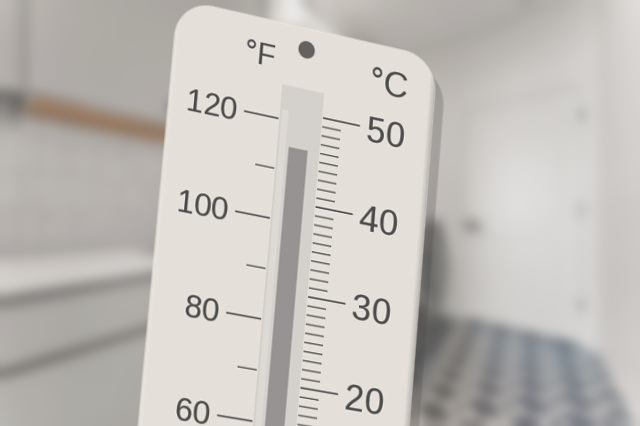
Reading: 46 °C
